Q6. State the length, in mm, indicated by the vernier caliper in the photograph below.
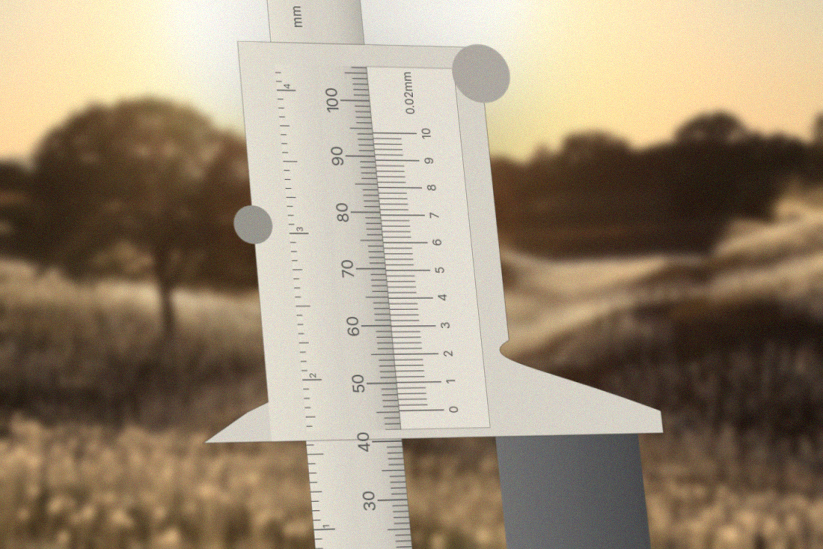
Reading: 45.2 mm
